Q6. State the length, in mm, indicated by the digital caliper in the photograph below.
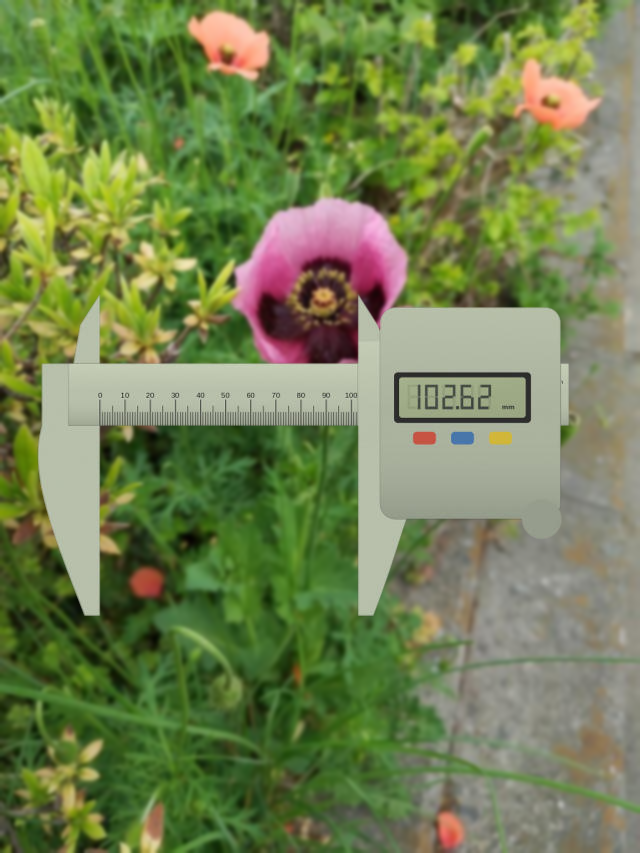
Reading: 102.62 mm
